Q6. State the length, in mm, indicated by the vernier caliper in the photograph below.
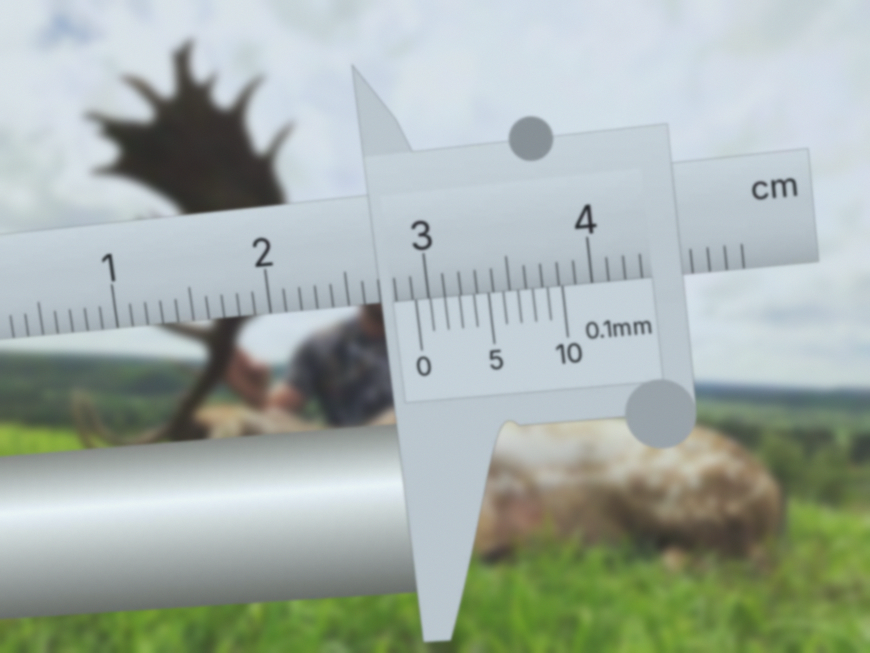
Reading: 29.2 mm
